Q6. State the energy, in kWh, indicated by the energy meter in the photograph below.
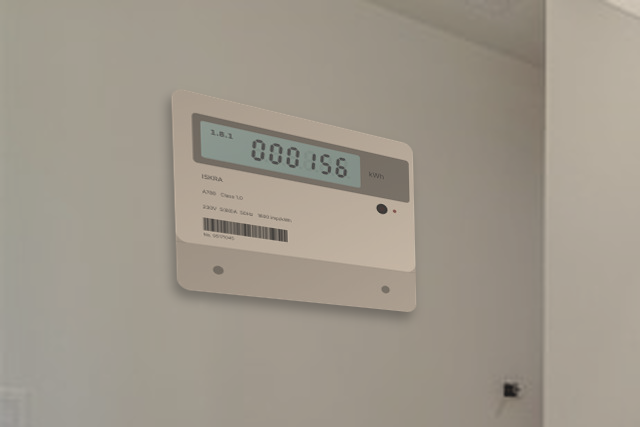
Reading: 156 kWh
